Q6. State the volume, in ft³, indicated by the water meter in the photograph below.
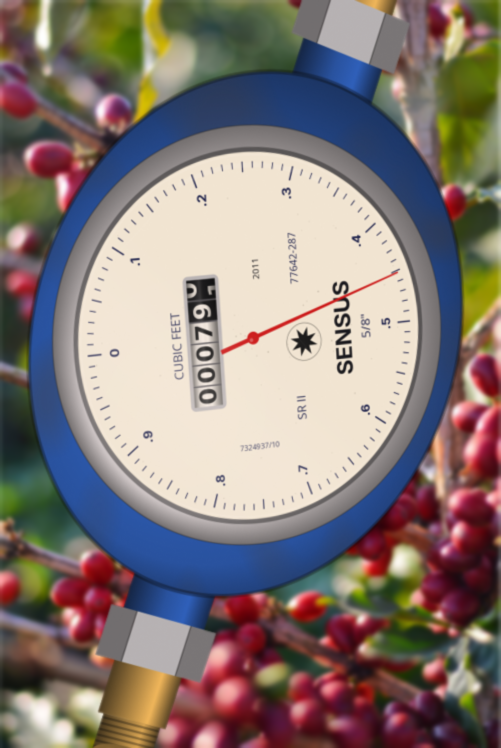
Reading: 790.45 ft³
